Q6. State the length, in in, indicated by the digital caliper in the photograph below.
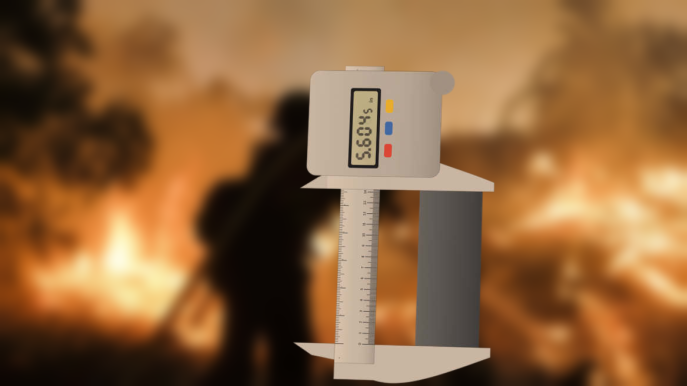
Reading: 5.6045 in
